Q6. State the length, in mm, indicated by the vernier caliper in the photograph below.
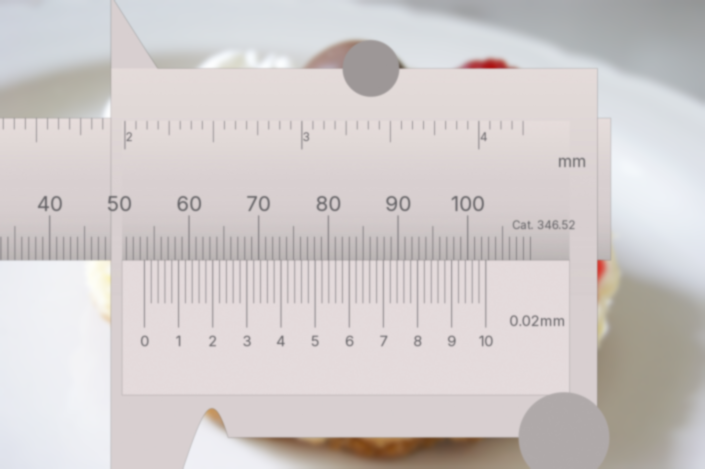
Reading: 53.6 mm
